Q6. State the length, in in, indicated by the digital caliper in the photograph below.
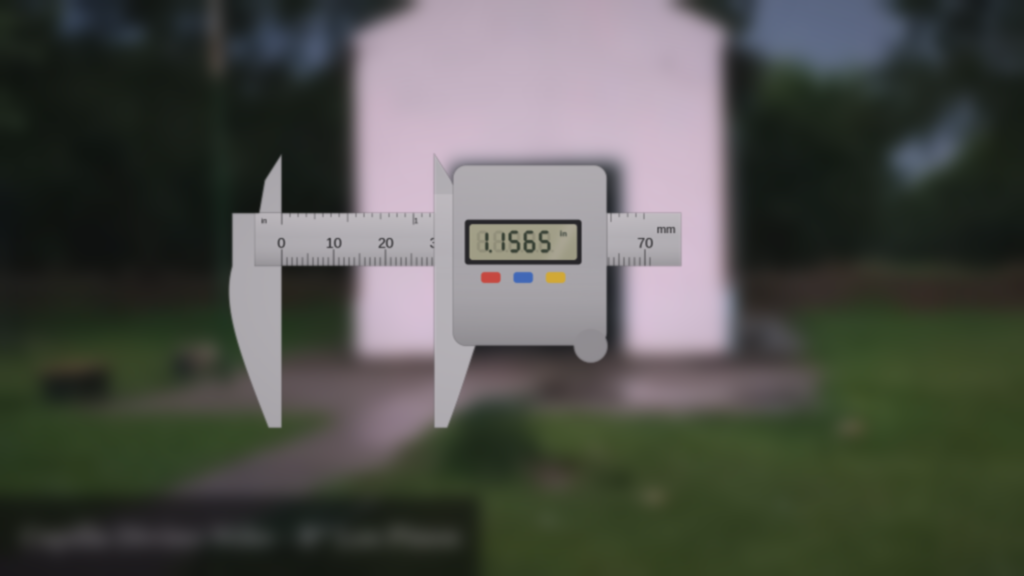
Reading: 1.1565 in
